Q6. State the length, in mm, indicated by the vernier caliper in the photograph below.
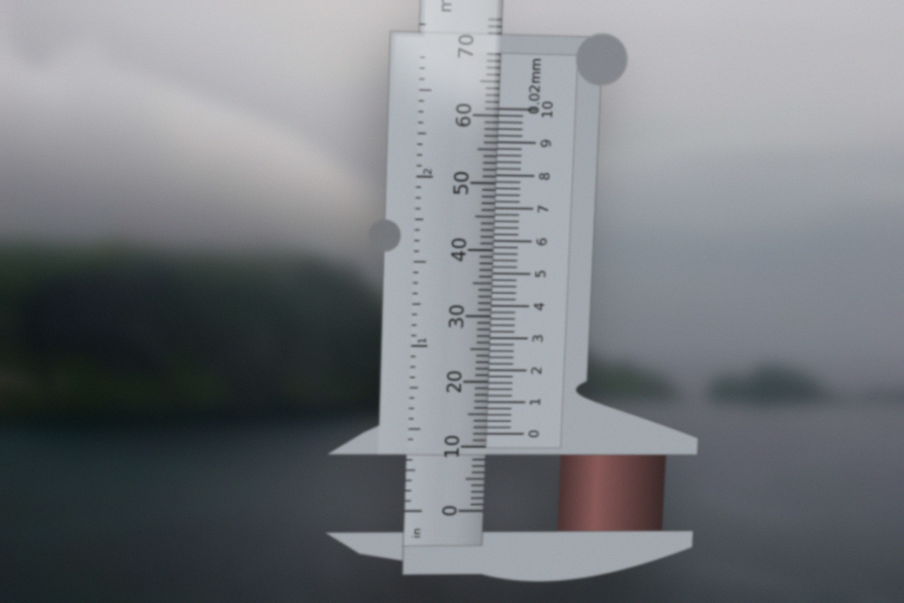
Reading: 12.0 mm
